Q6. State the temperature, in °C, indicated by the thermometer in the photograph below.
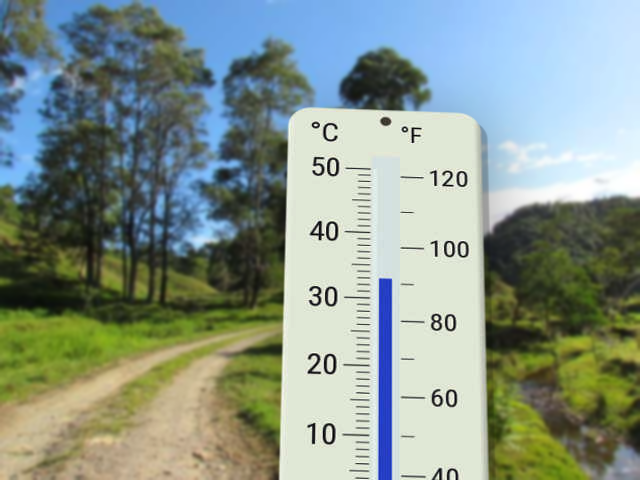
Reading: 33 °C
